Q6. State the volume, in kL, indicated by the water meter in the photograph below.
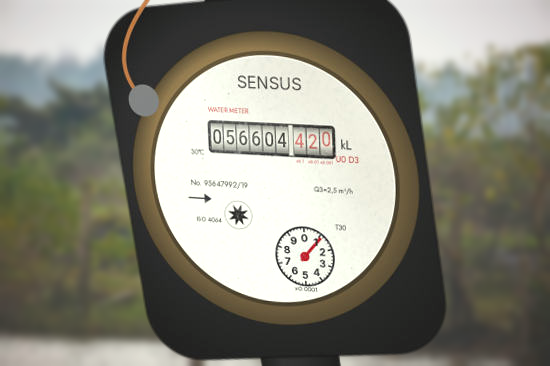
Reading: 56604.4201 kL
